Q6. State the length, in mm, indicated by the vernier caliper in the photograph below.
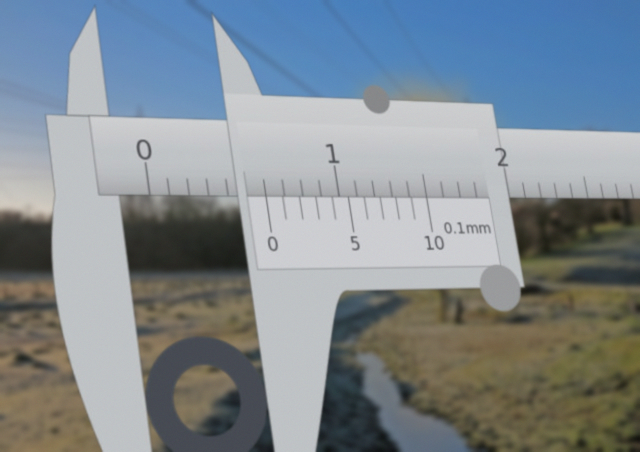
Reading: 6.0 mm
